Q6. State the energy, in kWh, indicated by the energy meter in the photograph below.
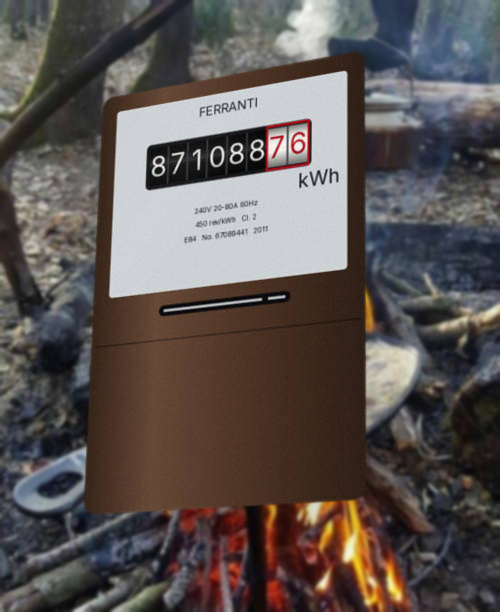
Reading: 871088.76 kWh
